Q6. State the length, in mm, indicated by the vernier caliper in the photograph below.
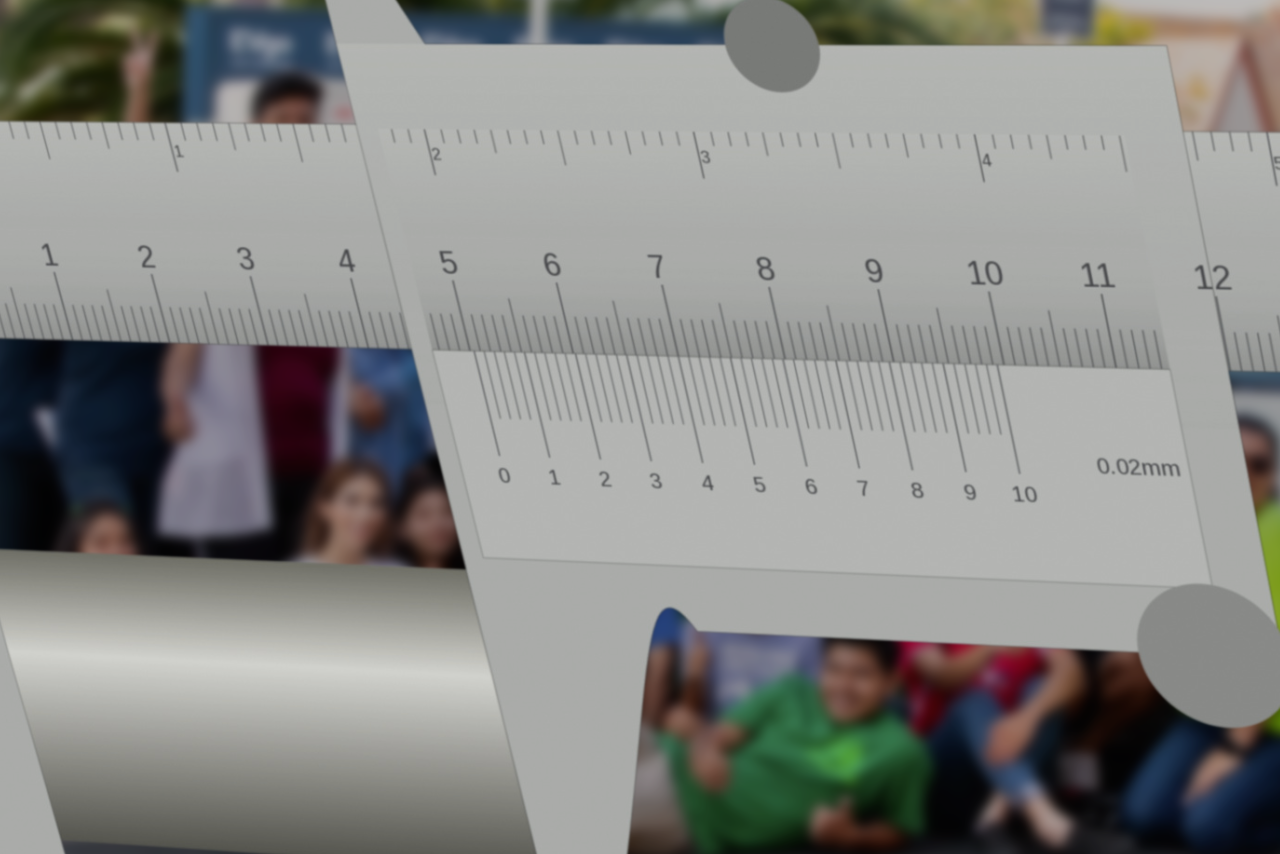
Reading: 50.4 mm
